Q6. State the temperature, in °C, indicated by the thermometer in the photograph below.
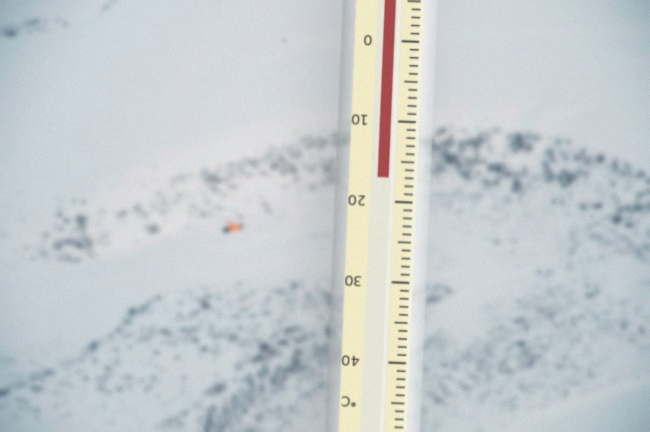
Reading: 17 °C
